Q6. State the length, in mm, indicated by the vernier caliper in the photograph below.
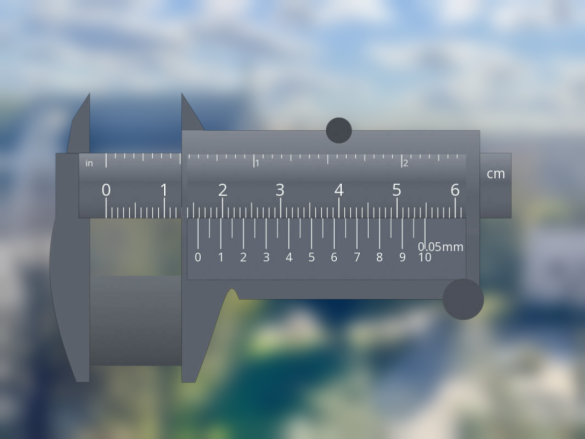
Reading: 15.8 mm
